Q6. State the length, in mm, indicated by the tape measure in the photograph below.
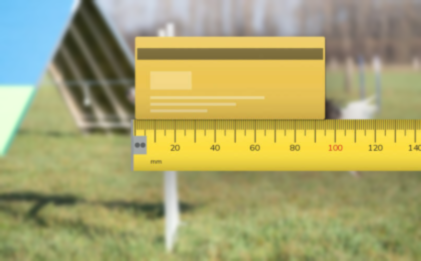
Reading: 95 mm
